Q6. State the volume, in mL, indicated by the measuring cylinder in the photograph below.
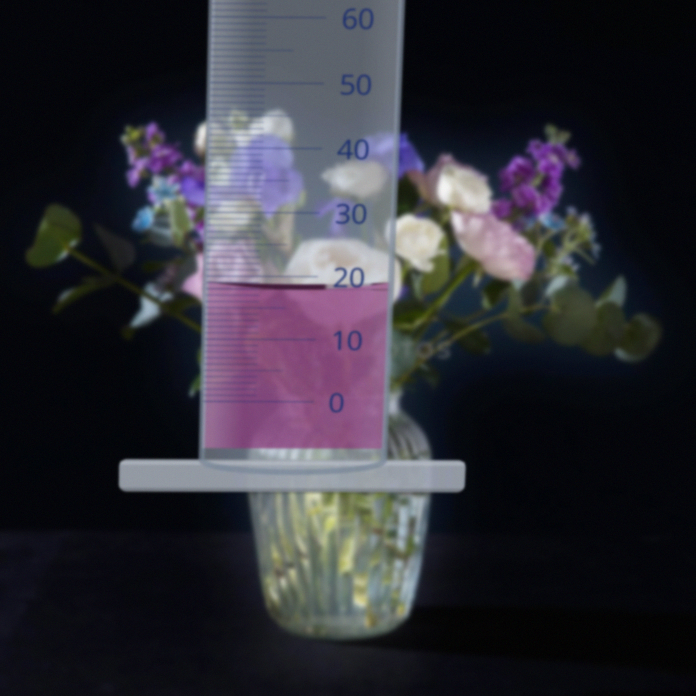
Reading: 18 mL
